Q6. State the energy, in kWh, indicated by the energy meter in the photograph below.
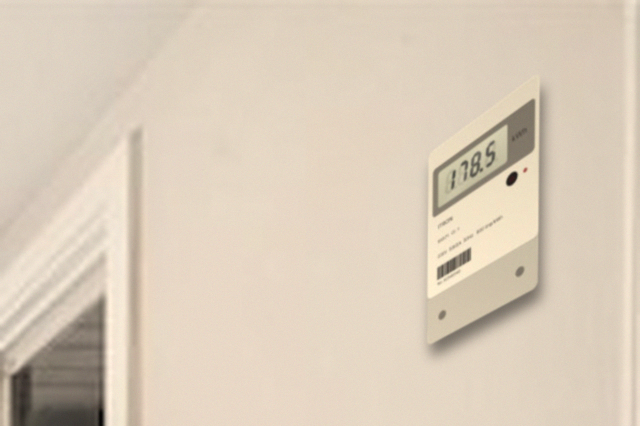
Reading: 178.5 kWh
